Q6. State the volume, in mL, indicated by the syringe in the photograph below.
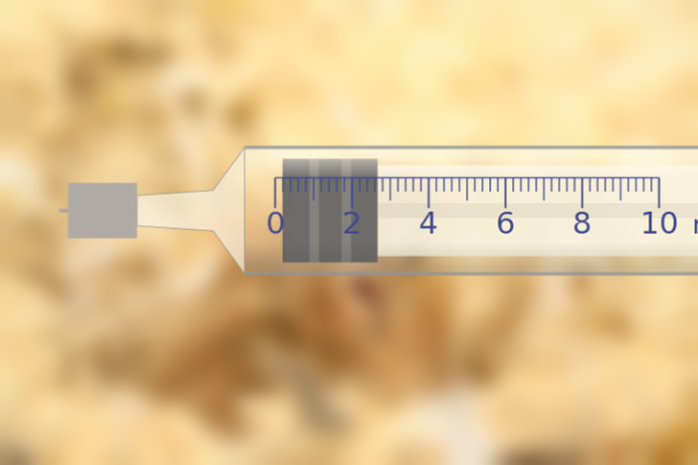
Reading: 0.2 mL
